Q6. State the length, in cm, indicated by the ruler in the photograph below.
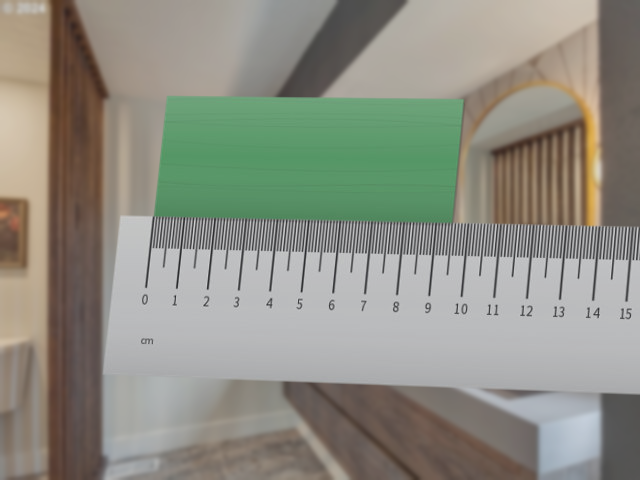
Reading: 9.5 cm
